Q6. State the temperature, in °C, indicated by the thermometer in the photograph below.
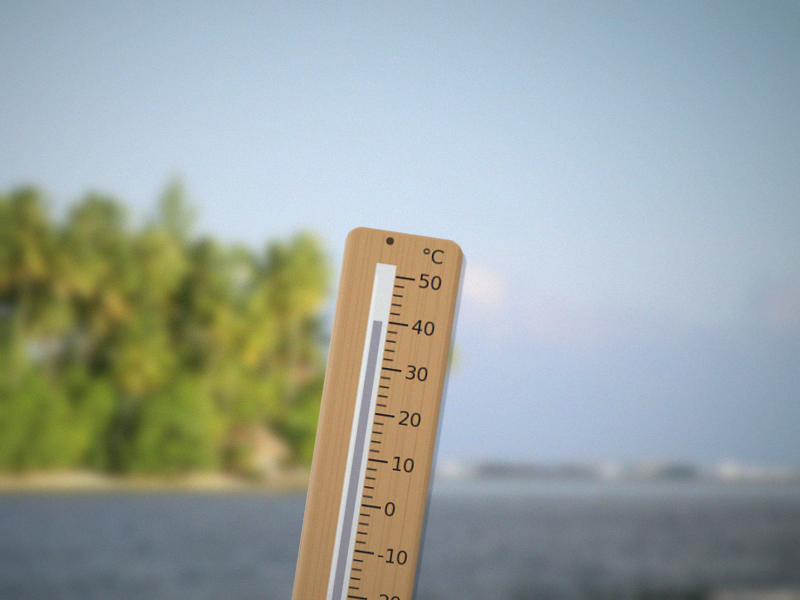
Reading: 40 °C
